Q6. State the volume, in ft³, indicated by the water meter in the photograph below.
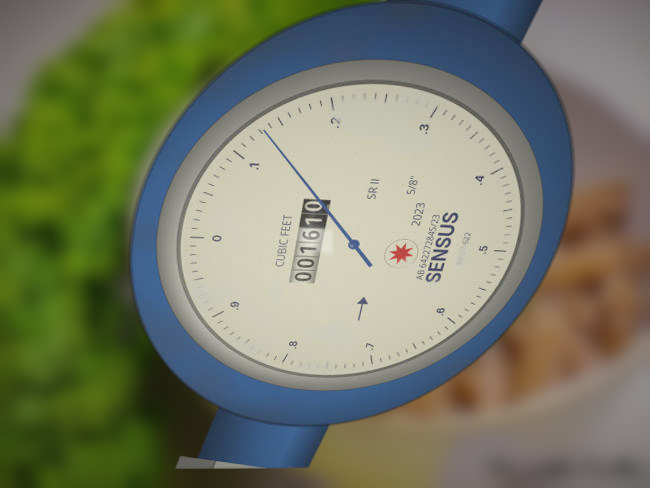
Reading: 1610.13 ft³
